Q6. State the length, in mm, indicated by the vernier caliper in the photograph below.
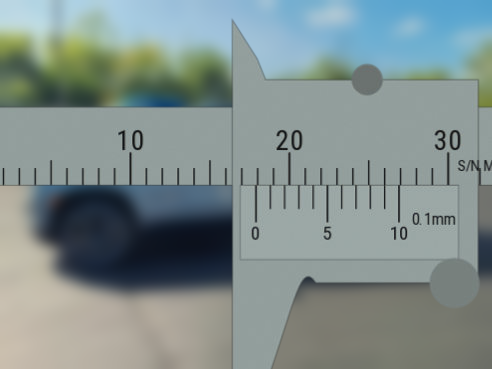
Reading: 17.9 mm
